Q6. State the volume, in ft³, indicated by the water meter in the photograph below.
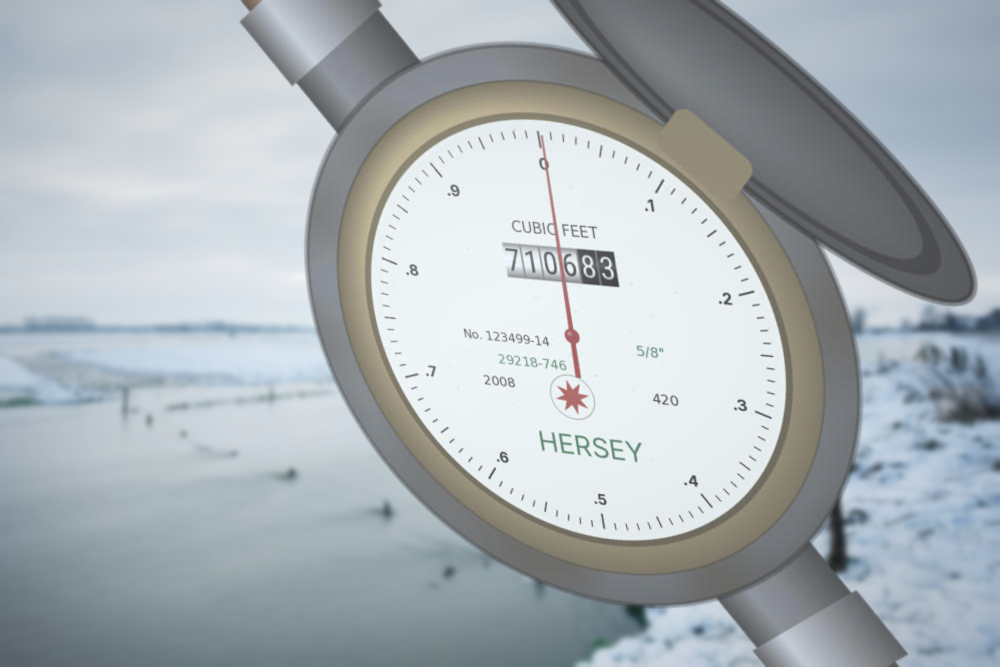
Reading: 710683.00 ft³
